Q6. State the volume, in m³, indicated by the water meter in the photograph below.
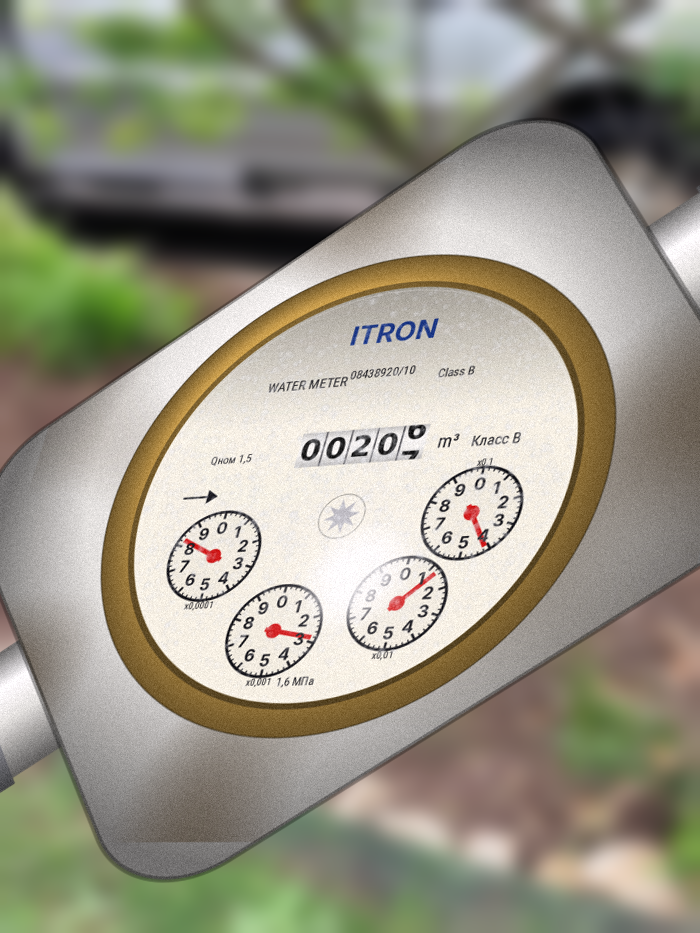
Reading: 206.4128 m³
